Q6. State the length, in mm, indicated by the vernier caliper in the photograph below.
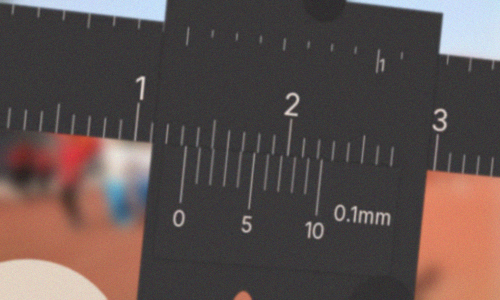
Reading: 13.3 mm
